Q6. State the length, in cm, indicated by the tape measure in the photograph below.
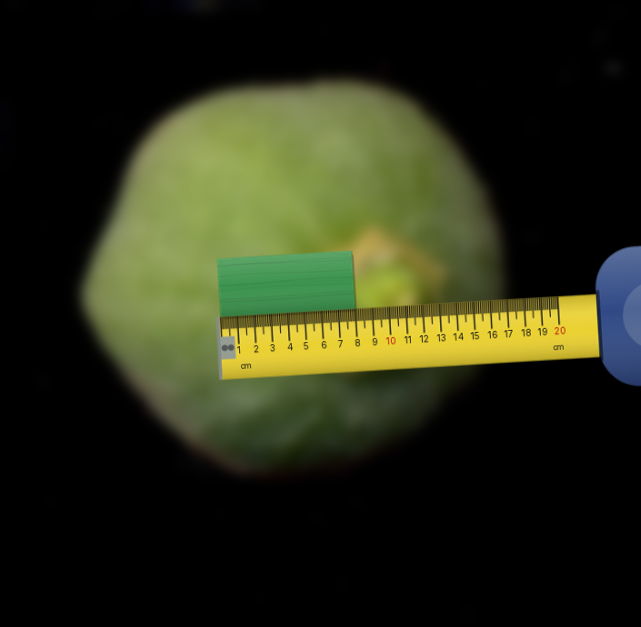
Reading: 8 cm
